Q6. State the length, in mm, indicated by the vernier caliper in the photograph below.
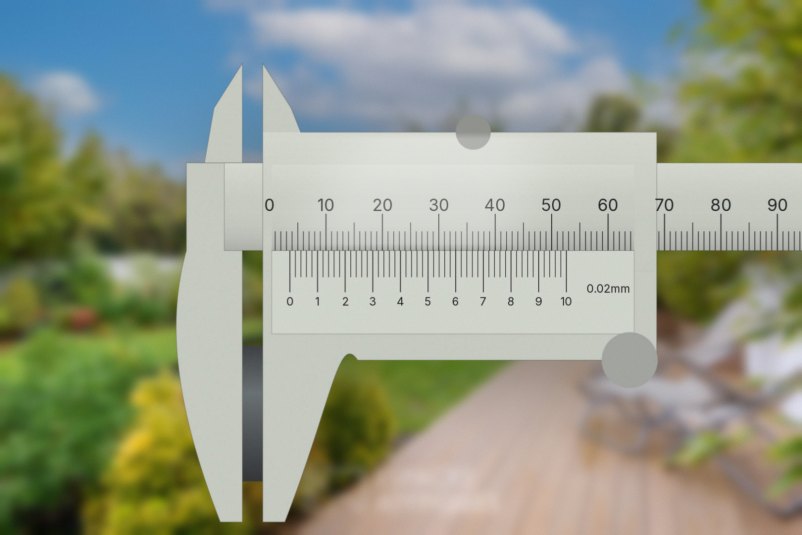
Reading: 3.6 mm
